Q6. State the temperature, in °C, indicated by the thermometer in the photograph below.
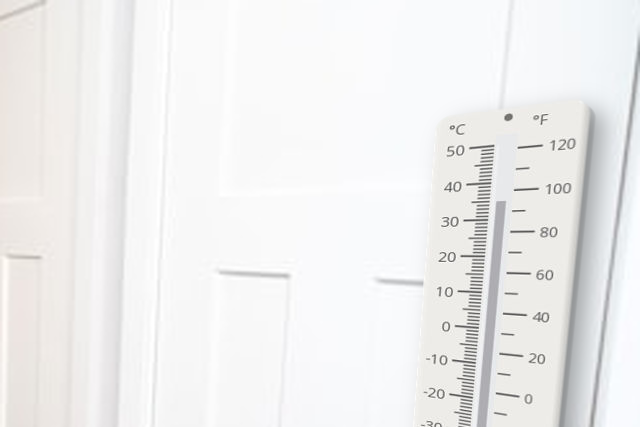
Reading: 35 °C
